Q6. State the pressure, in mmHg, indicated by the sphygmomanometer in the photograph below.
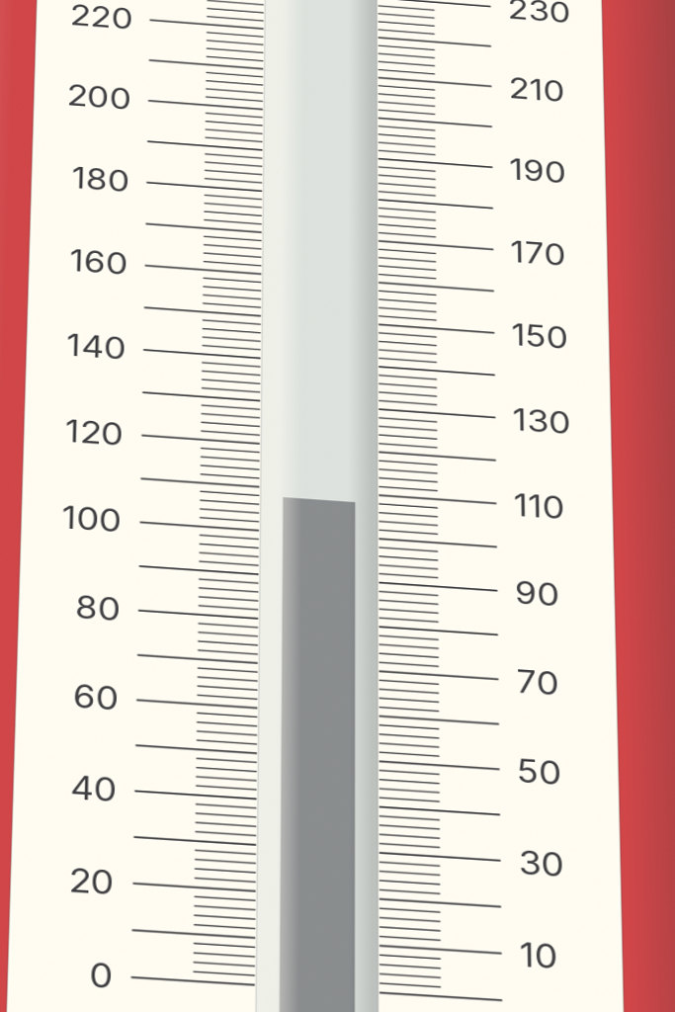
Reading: 108 mmHg
